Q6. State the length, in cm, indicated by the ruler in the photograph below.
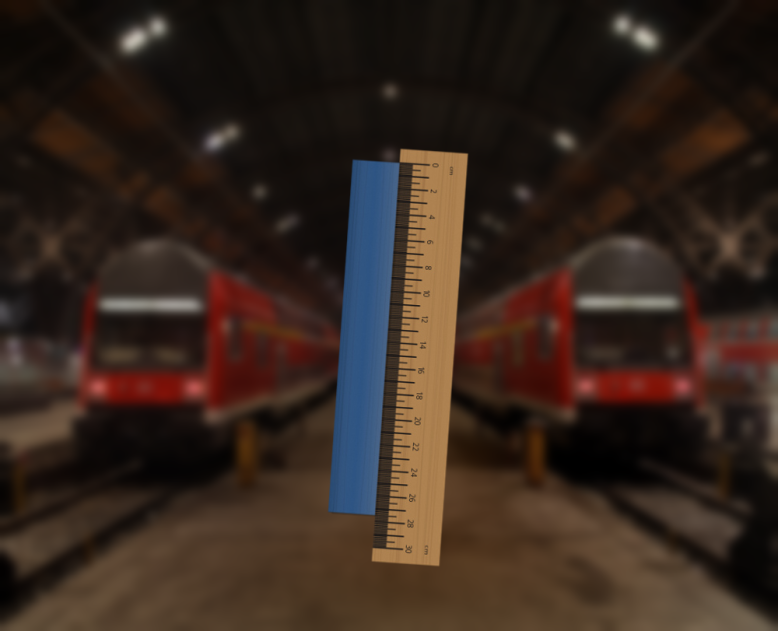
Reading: 27.5 cm
